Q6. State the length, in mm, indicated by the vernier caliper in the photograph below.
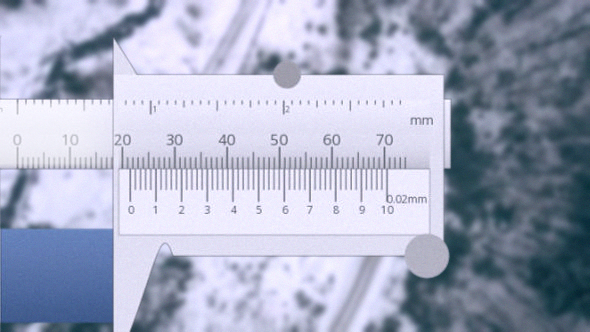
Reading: 21.5 mm
